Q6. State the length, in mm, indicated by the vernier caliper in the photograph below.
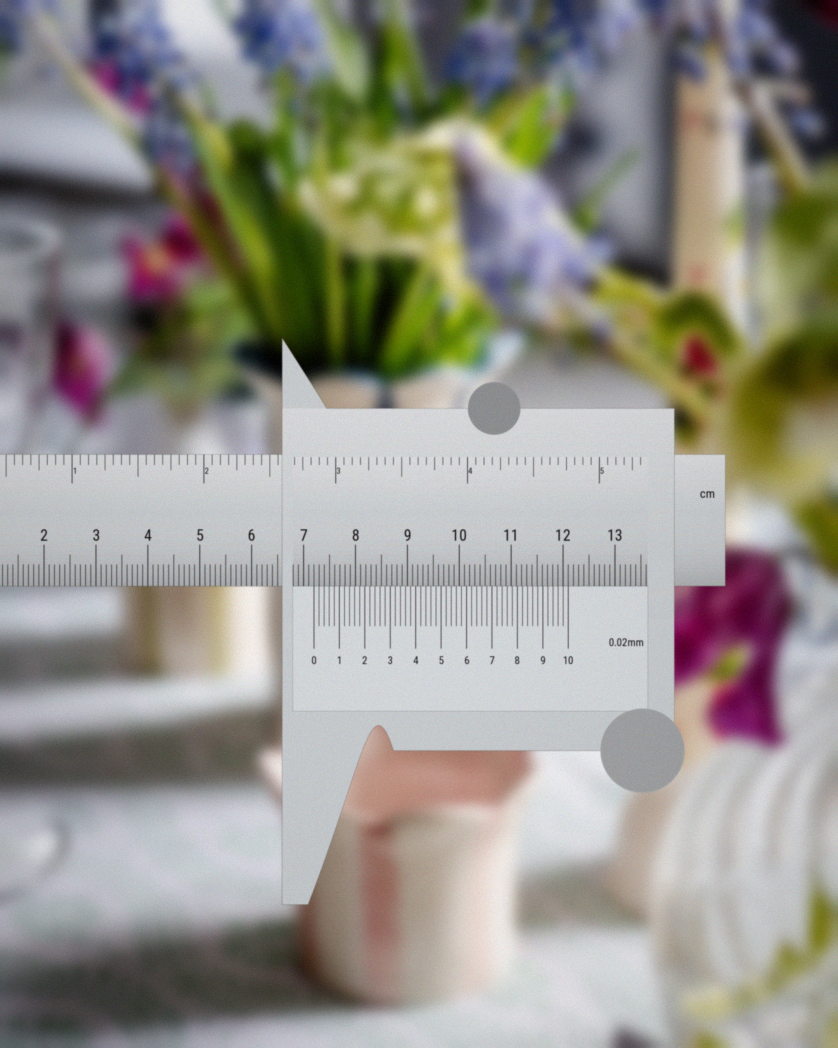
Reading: 72.0 mm
